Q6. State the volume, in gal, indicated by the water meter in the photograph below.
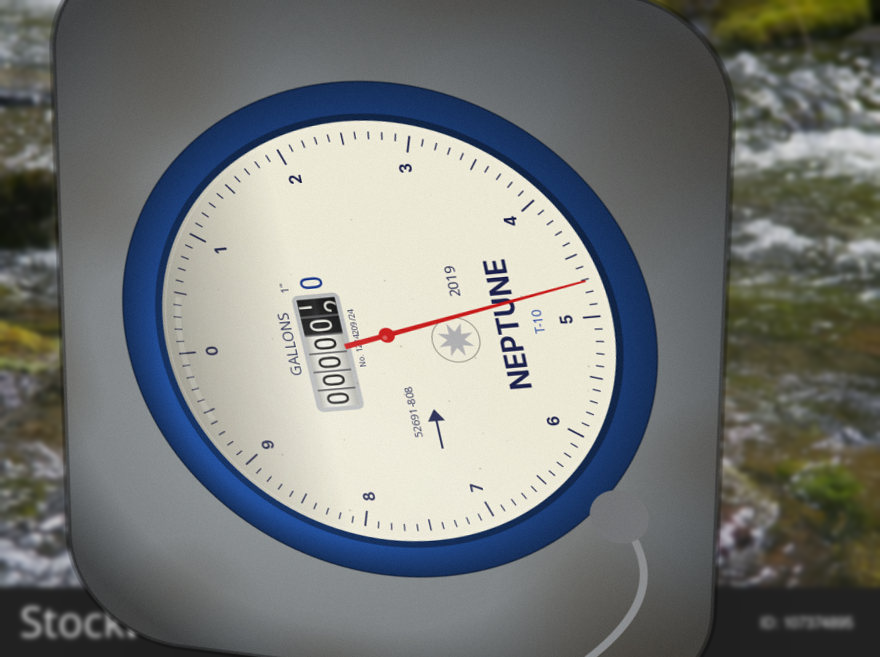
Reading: 14.7 gal
